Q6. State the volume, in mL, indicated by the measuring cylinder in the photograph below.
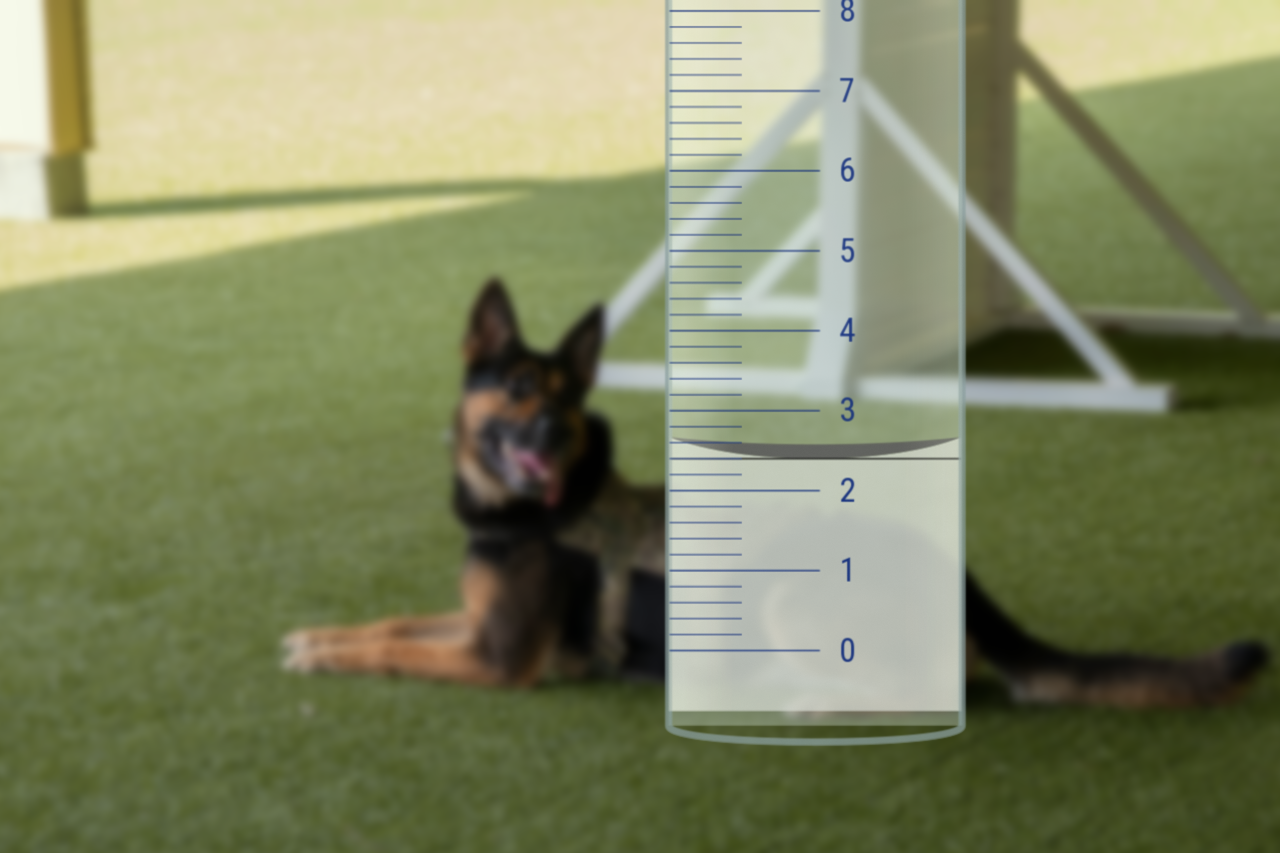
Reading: 2.4 mL
